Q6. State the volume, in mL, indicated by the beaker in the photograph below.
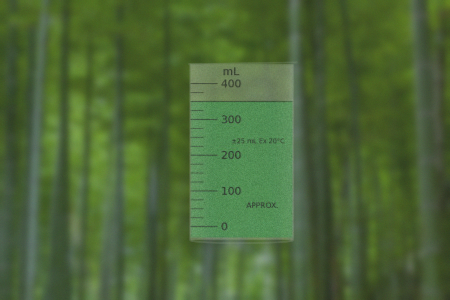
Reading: 350 mL
